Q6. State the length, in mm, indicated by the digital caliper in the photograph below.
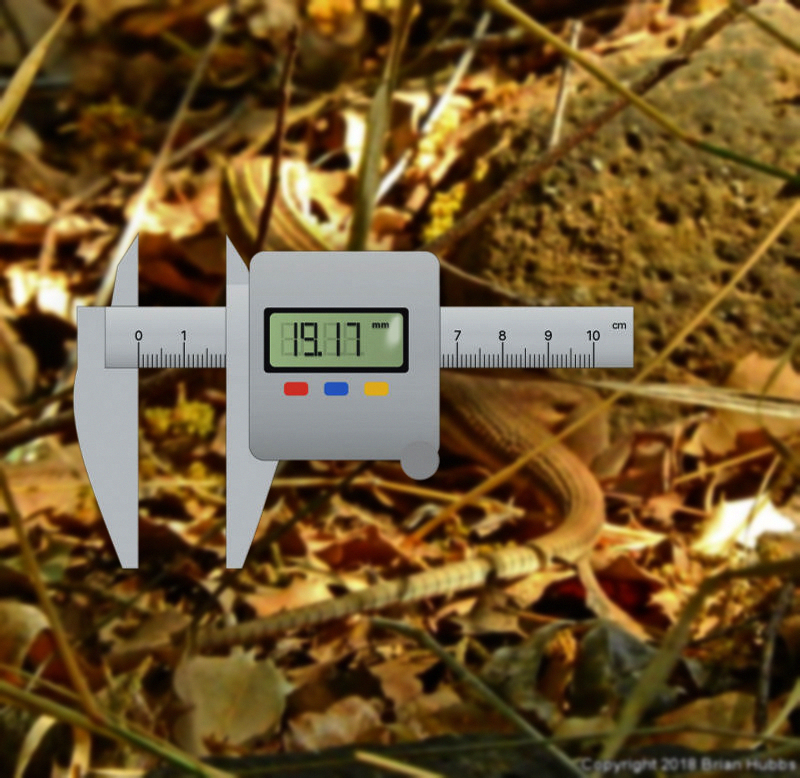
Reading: 19.17 mm
